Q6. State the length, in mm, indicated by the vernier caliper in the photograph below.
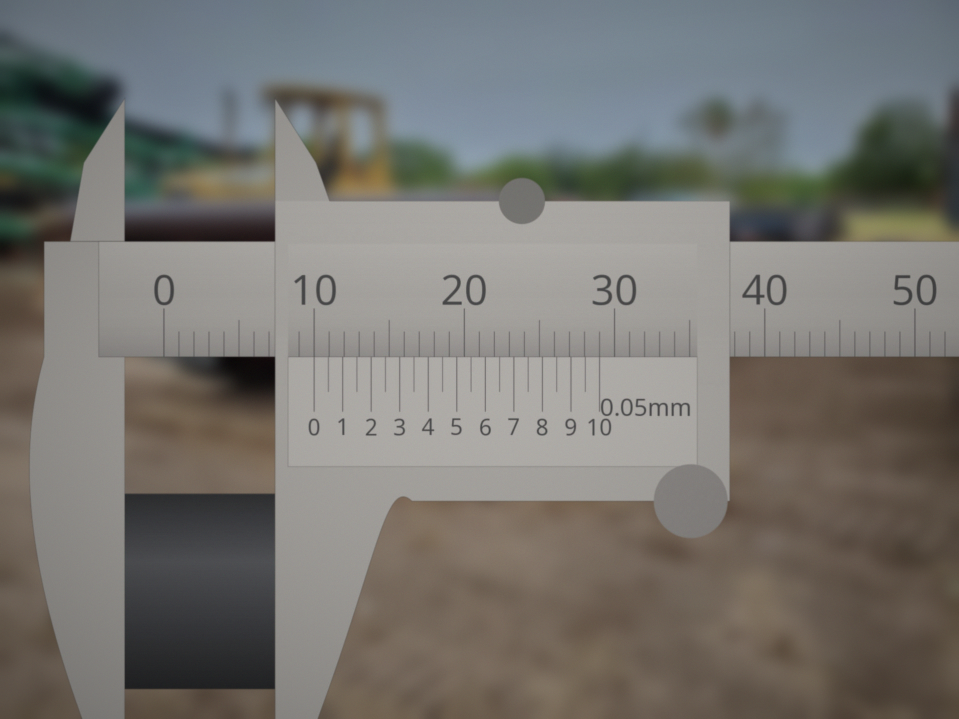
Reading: 10.0 mm
